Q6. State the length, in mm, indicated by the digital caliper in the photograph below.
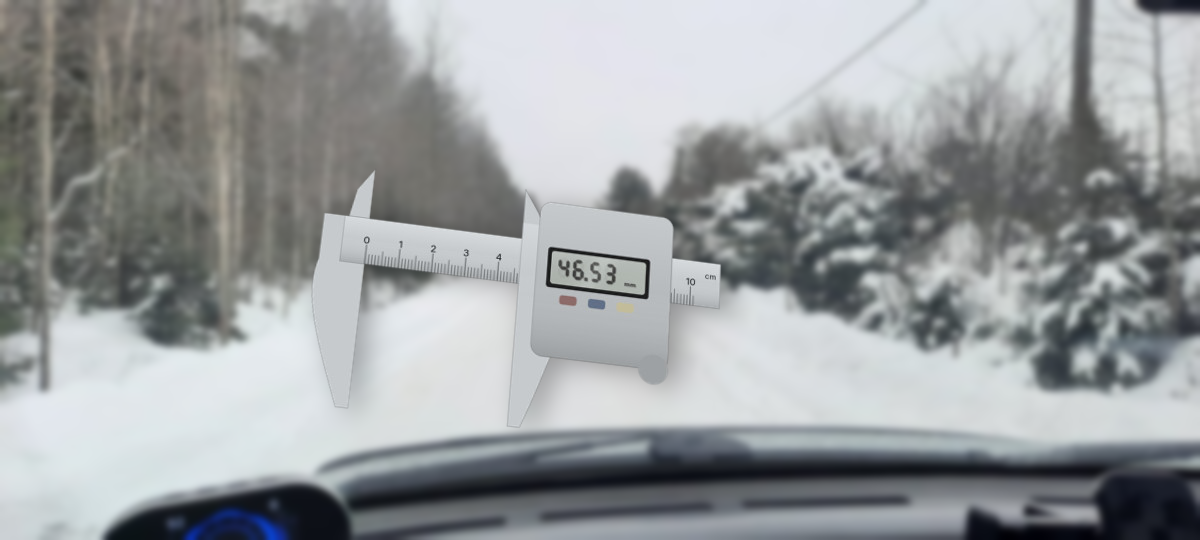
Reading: 46.53 mm
